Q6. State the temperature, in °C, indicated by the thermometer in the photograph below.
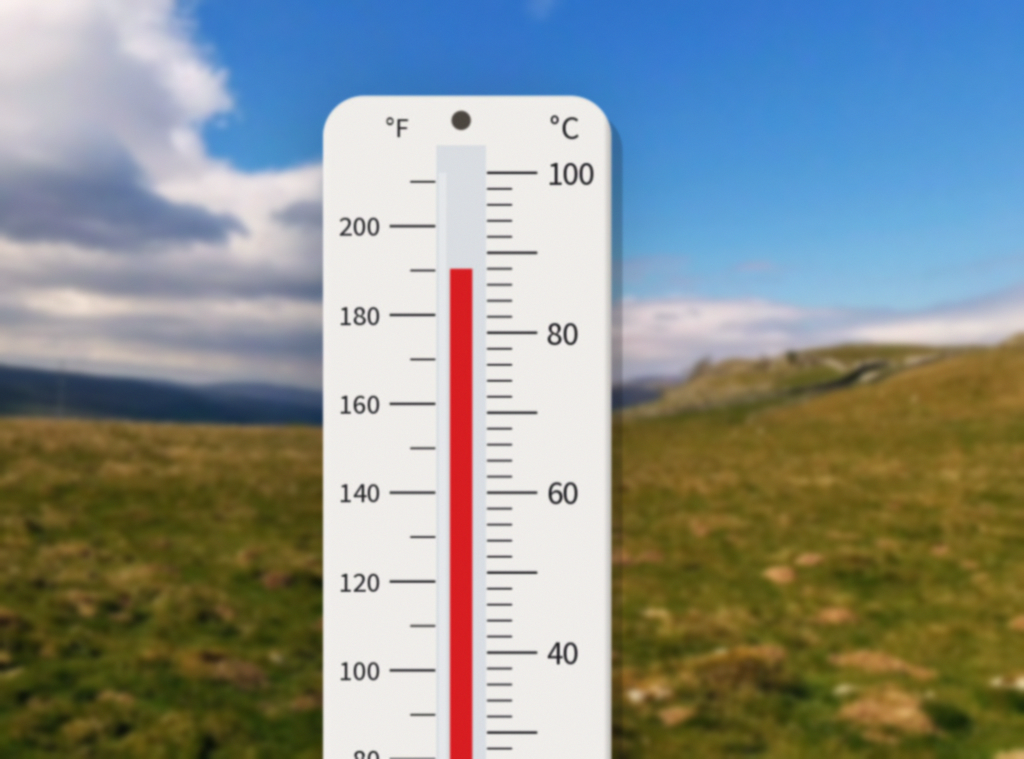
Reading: 88 °C
